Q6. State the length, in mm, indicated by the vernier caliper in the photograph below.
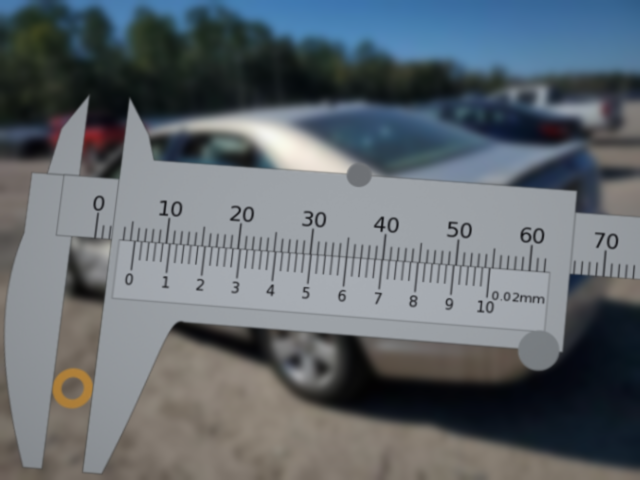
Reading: 5.6 mm
